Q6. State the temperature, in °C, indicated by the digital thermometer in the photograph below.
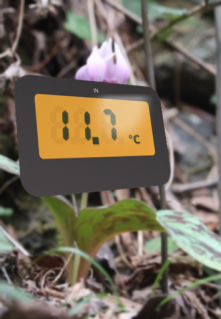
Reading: 11.7 °C
